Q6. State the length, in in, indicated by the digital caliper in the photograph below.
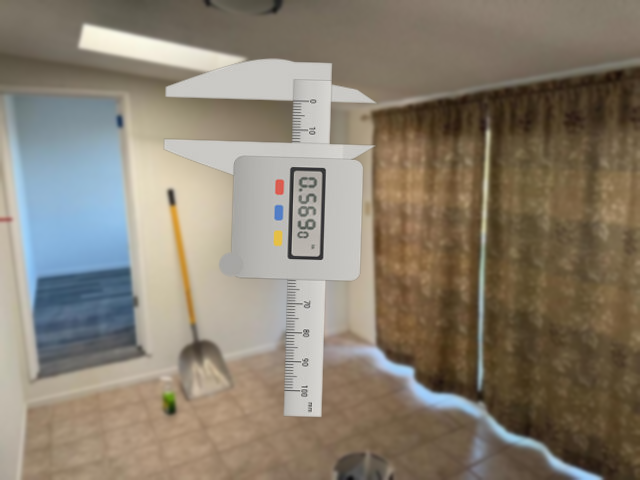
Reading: 0.5690 in
